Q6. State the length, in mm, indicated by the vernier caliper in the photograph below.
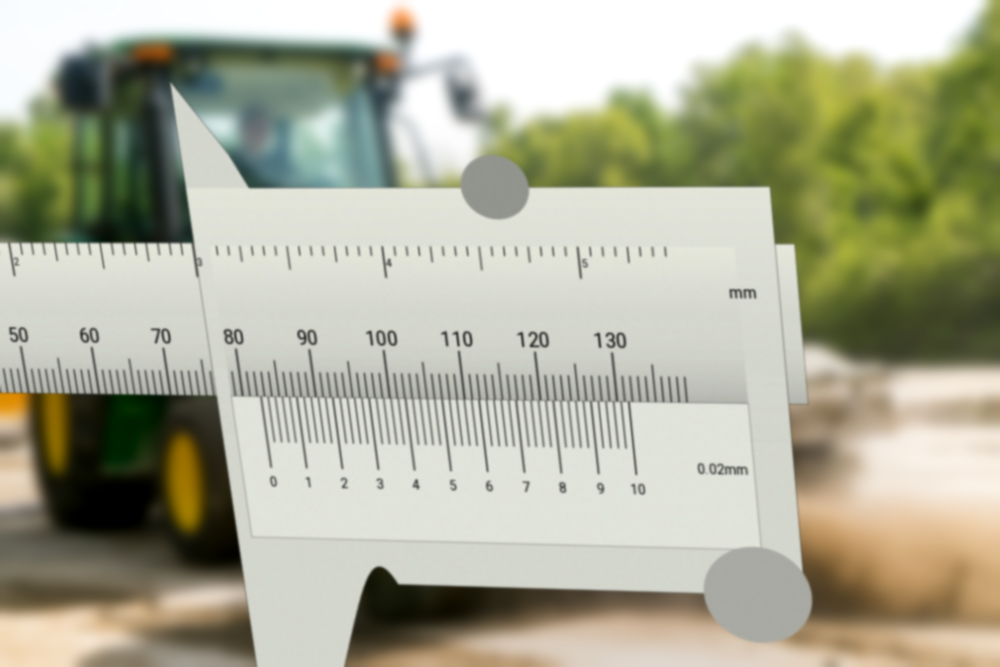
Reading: 82.5 mm
